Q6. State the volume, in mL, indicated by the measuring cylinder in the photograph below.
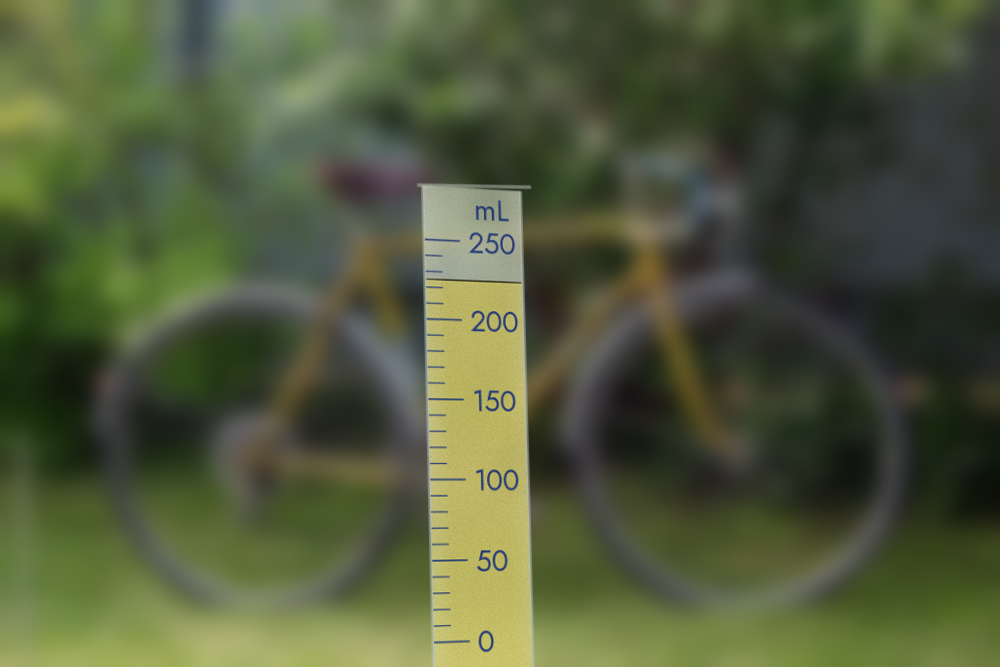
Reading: 225 mL
